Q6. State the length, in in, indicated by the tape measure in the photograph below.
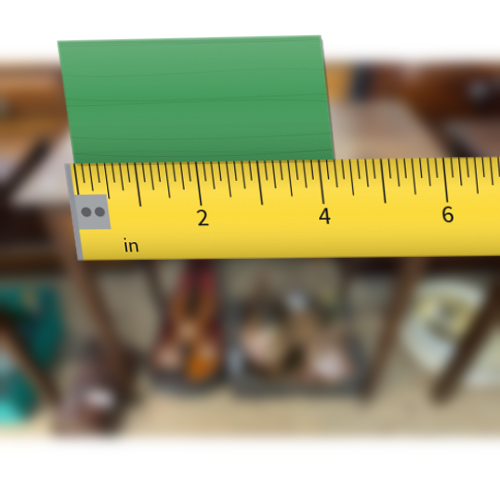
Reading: 4.25 in
